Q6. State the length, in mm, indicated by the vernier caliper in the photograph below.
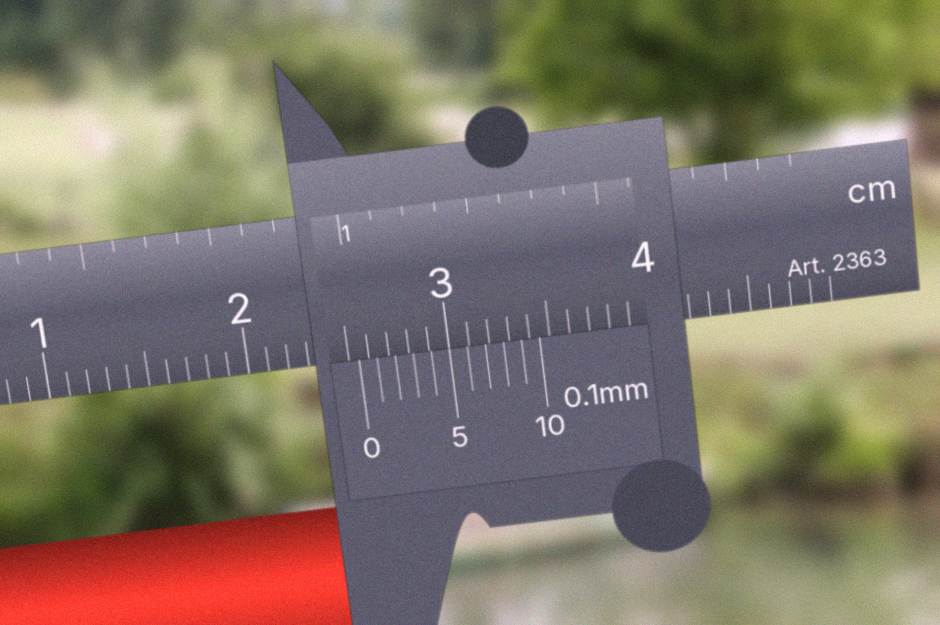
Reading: 25.5 mm
